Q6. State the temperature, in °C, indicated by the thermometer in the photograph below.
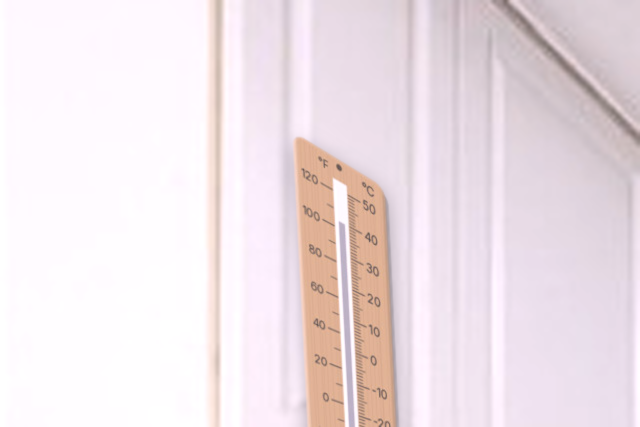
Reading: 40 °C
